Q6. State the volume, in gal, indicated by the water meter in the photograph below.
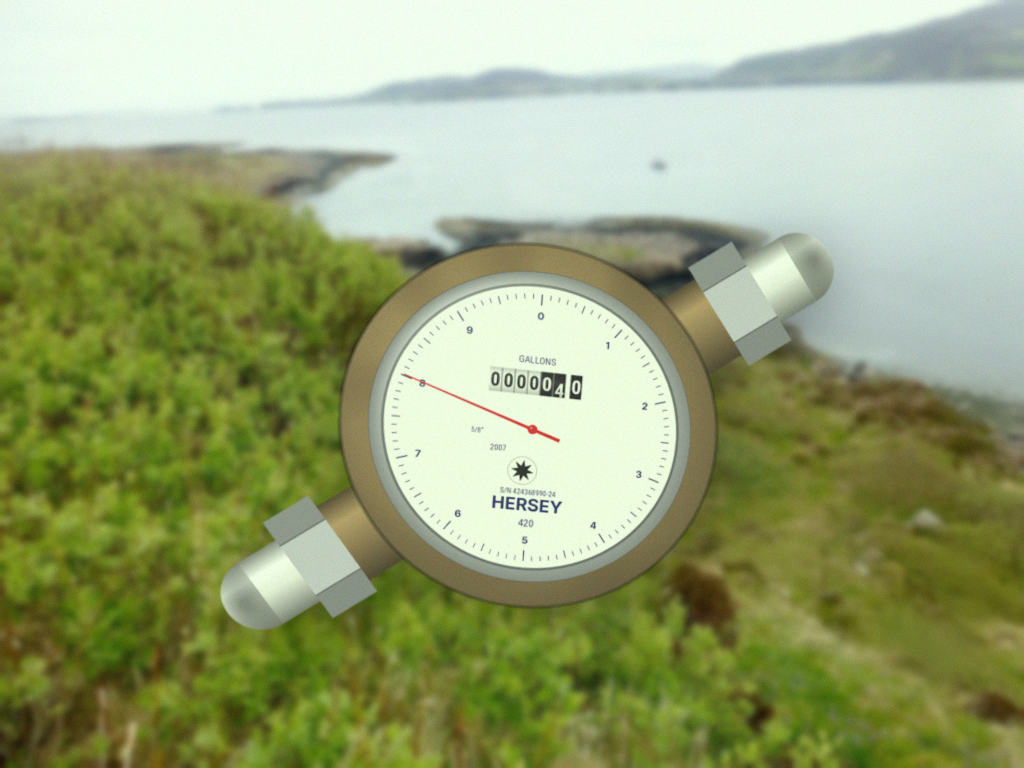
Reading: 38.0 gal
